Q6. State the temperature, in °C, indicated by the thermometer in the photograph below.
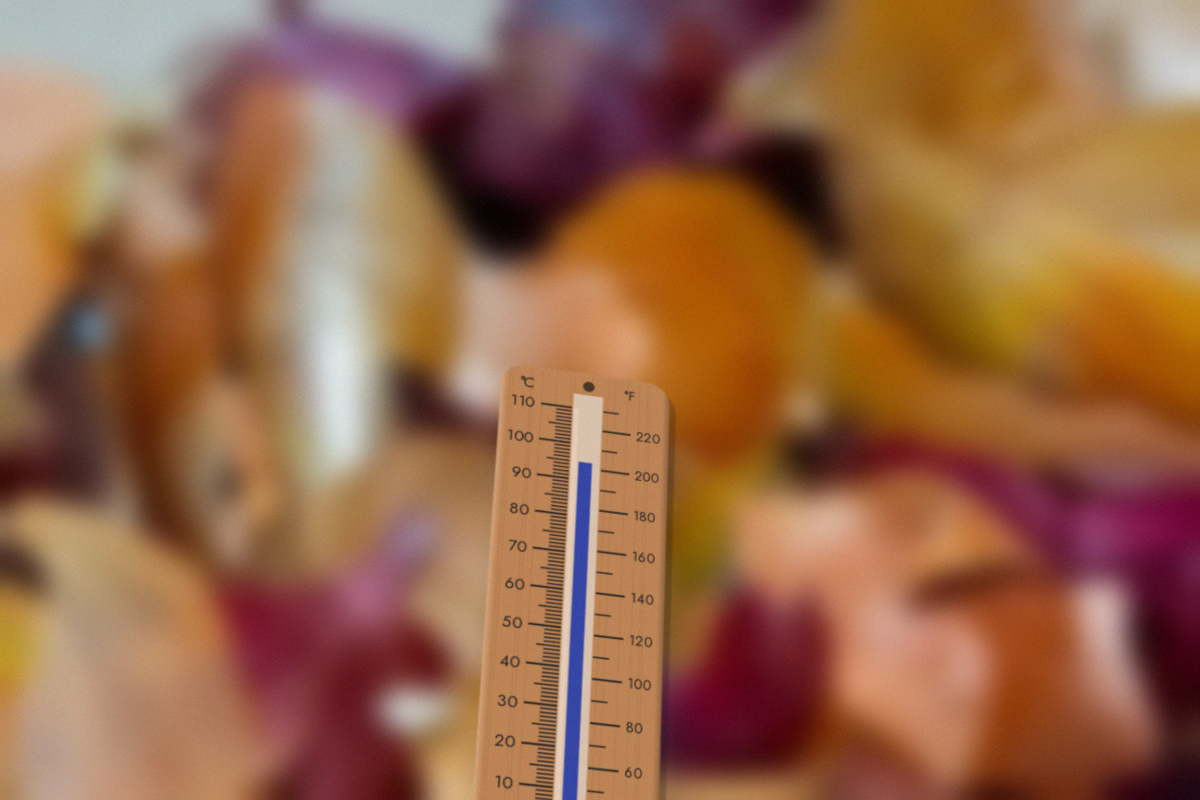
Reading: 95 °C
